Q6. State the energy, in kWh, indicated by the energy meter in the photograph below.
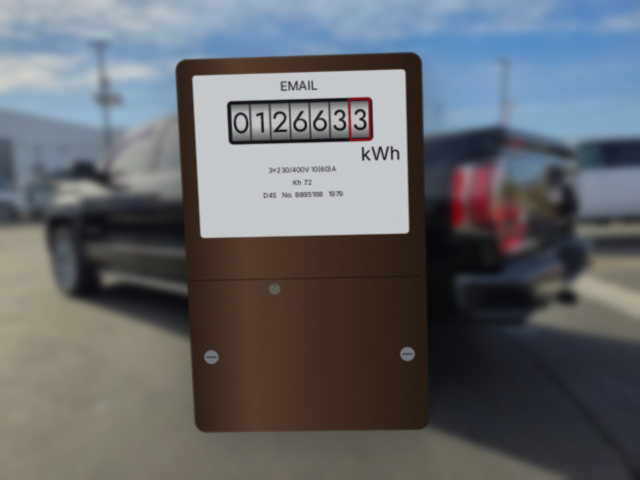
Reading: 12663.3 kWh
